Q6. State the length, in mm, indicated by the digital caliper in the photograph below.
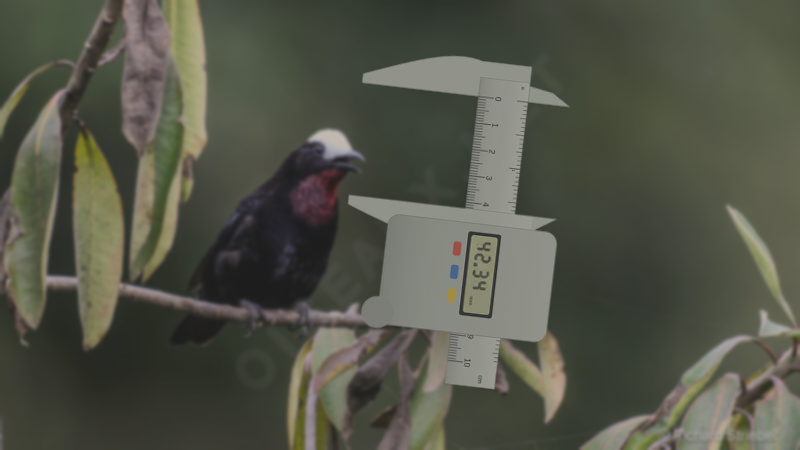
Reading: 42.34 mm
